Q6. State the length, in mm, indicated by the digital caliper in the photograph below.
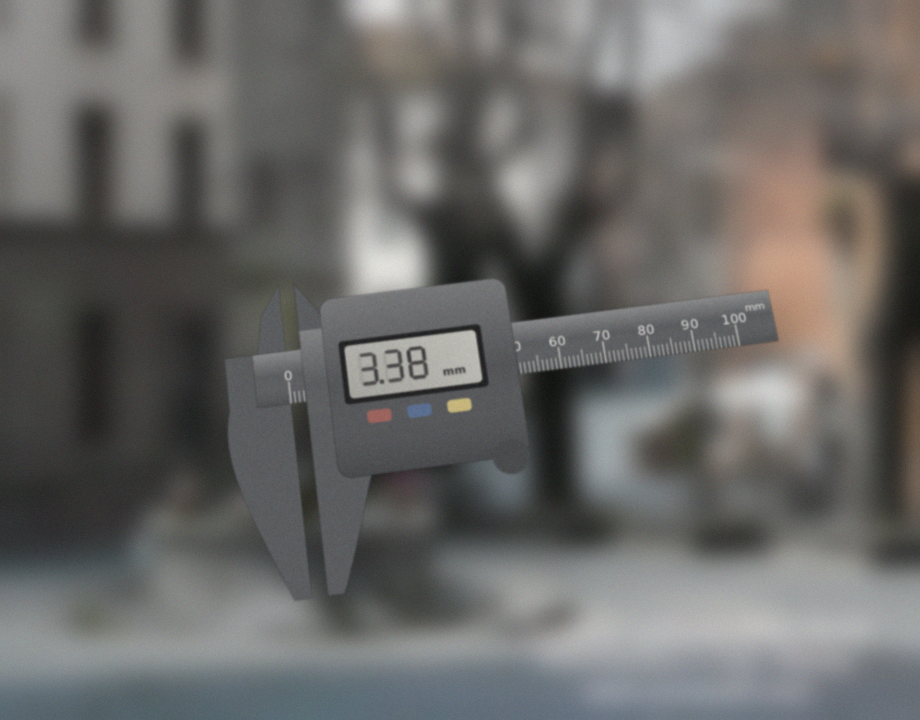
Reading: 3.38 mm
